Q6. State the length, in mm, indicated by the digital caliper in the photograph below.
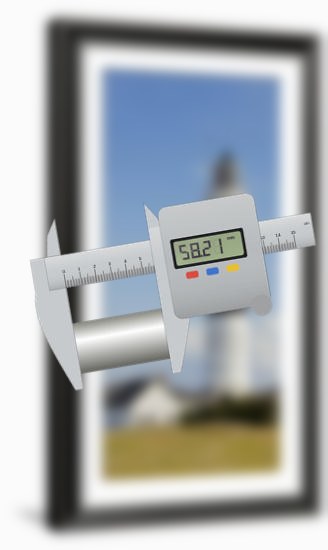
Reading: 58.21 mm
